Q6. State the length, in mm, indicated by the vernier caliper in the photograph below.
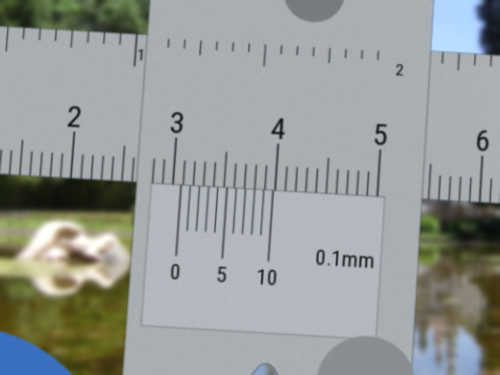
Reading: 30.8 mm
